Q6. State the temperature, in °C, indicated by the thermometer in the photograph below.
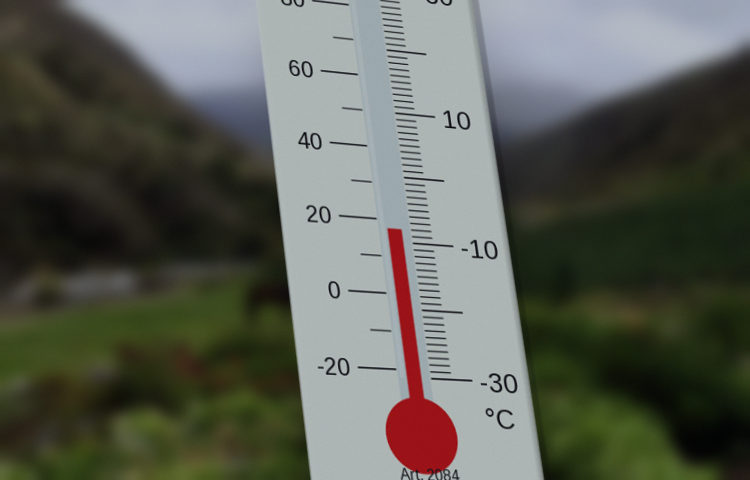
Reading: -8 °C
